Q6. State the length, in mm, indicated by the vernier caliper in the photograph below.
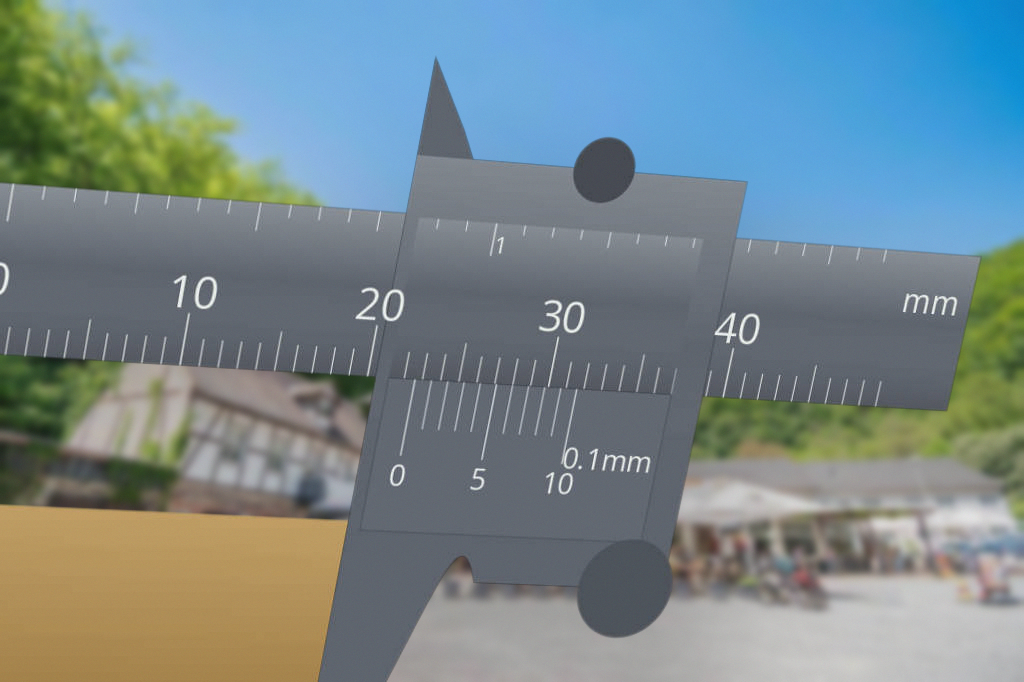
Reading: 22.6 mm
